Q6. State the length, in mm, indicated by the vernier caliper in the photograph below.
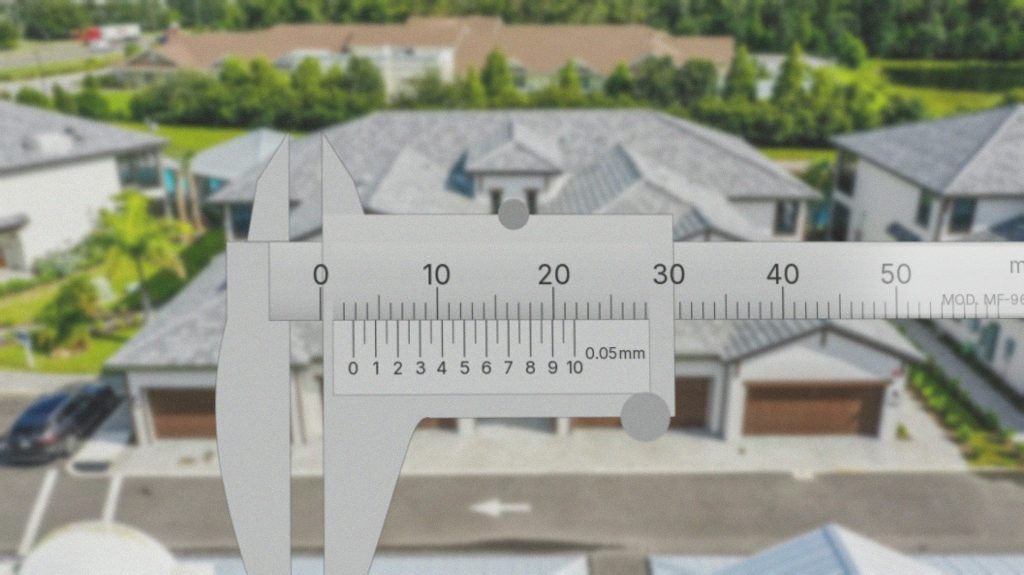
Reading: 2.8 mm
